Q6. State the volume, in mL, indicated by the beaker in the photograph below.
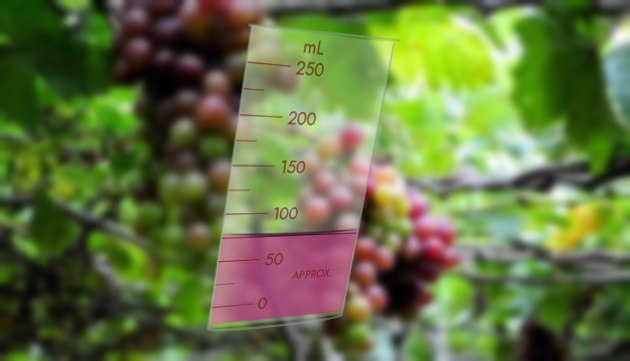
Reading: 75 mL
